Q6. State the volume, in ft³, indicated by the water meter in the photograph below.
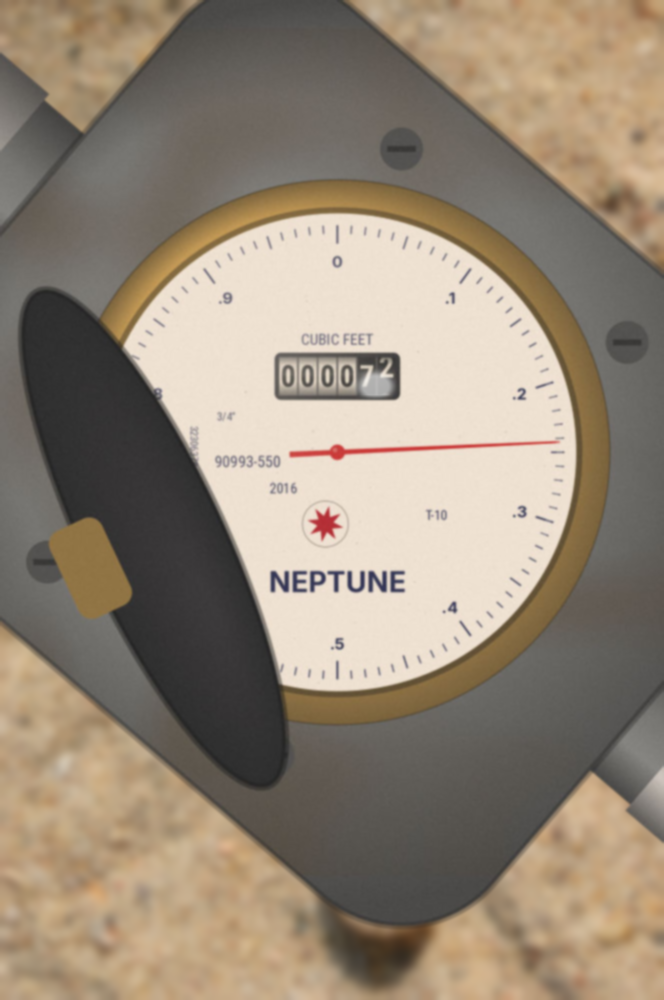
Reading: 72.24 ft³
